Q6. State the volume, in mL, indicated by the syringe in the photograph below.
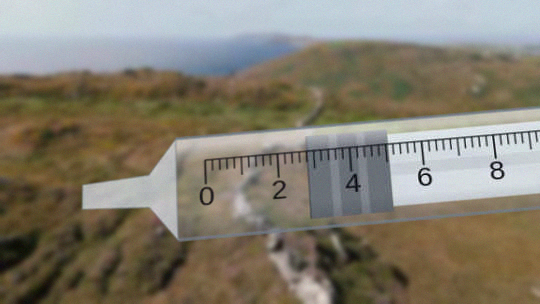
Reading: 2.8 mL
